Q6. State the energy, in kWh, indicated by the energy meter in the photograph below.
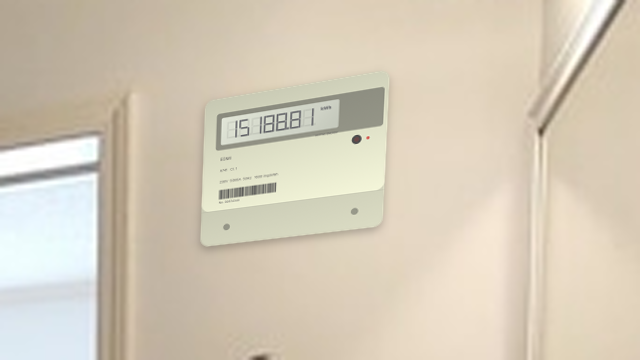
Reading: 15188.81 kWh
